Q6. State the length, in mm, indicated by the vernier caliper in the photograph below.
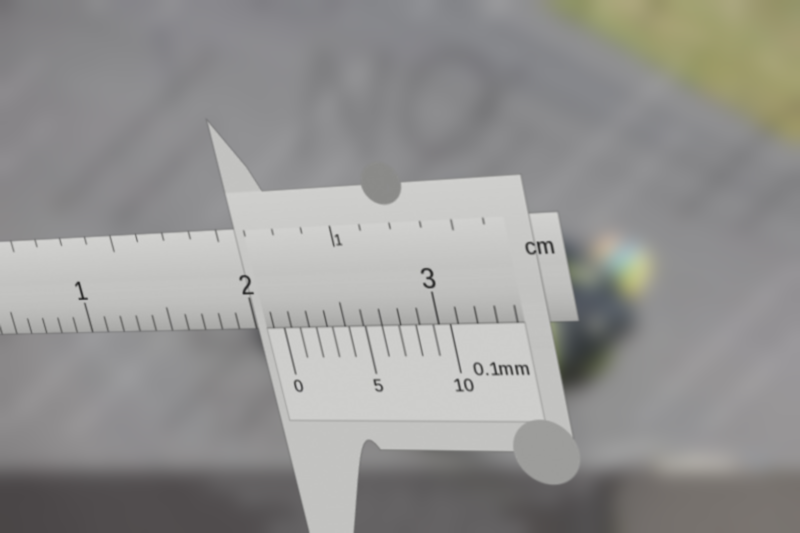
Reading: 21.6 mm
